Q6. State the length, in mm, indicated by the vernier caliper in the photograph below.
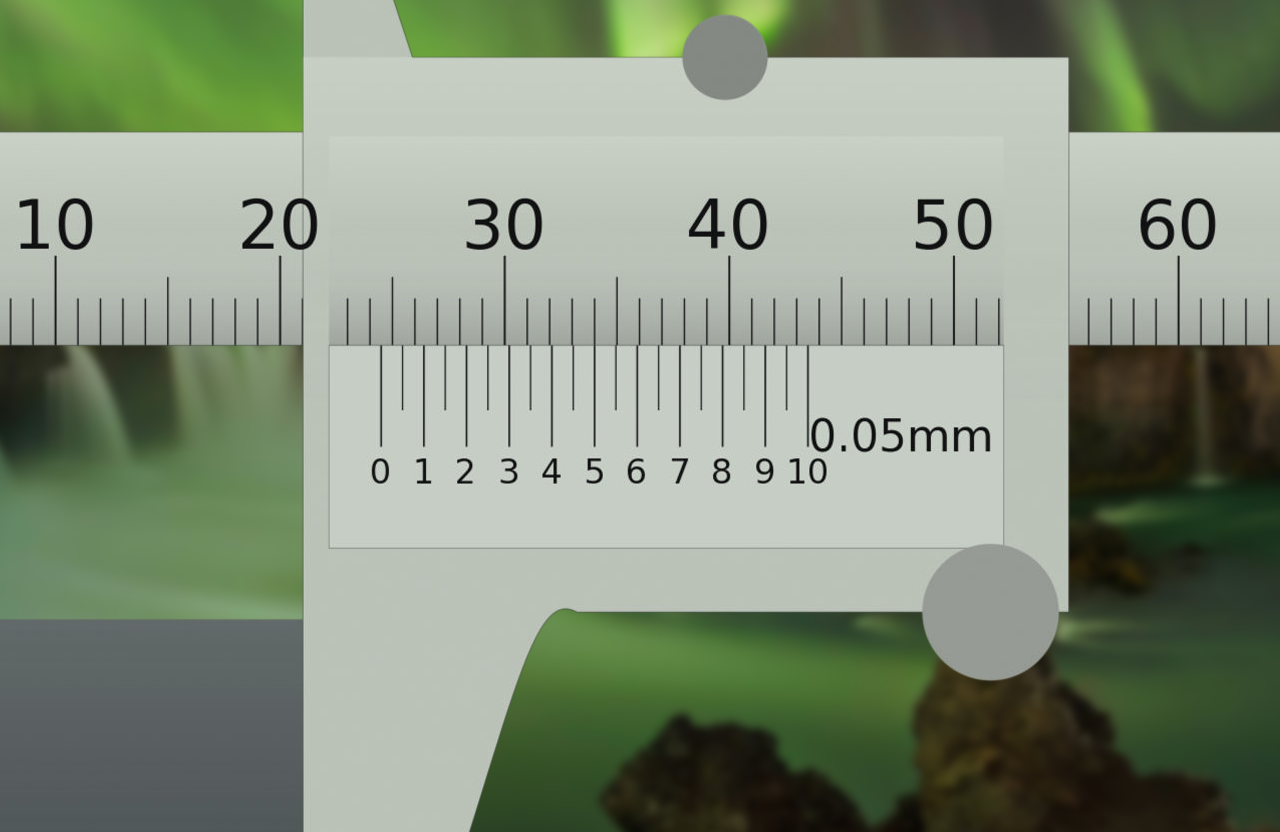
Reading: 24.5 mm
